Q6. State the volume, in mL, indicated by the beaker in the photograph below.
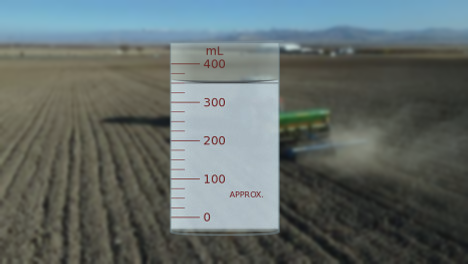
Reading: 350 mL
